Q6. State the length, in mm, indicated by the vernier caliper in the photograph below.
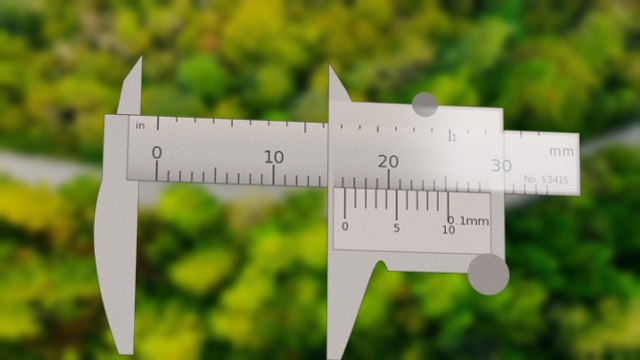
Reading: 16.2 mm
